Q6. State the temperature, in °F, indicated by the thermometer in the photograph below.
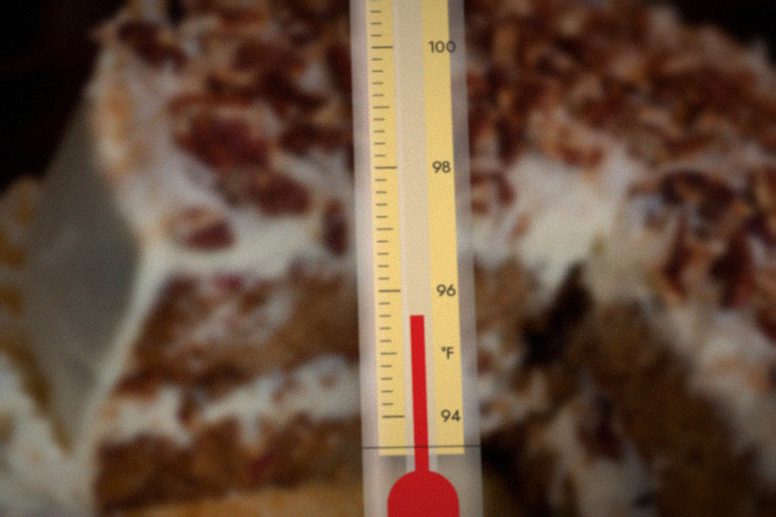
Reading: 95.6 °F
